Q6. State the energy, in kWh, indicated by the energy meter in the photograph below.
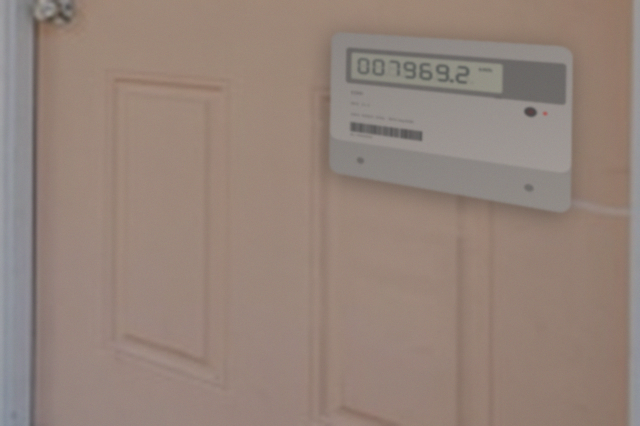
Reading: 7969.2 kWh
